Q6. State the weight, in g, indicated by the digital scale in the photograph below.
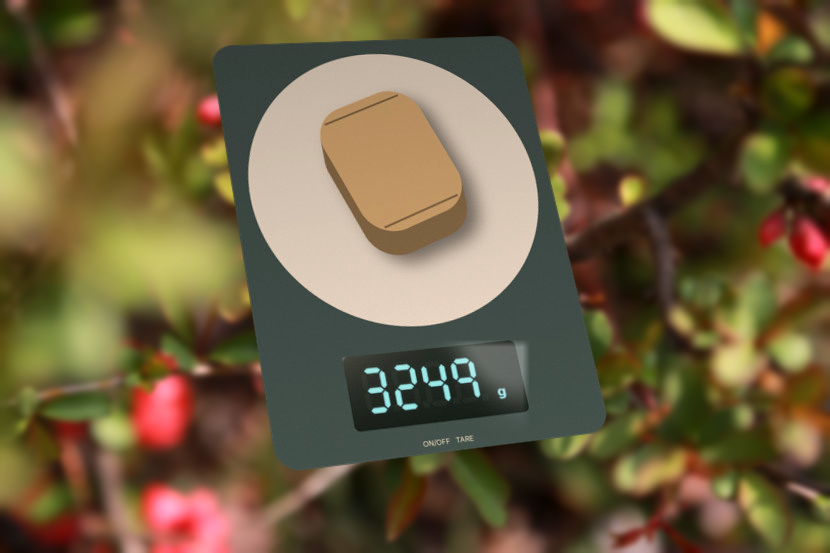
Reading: 3249 g
